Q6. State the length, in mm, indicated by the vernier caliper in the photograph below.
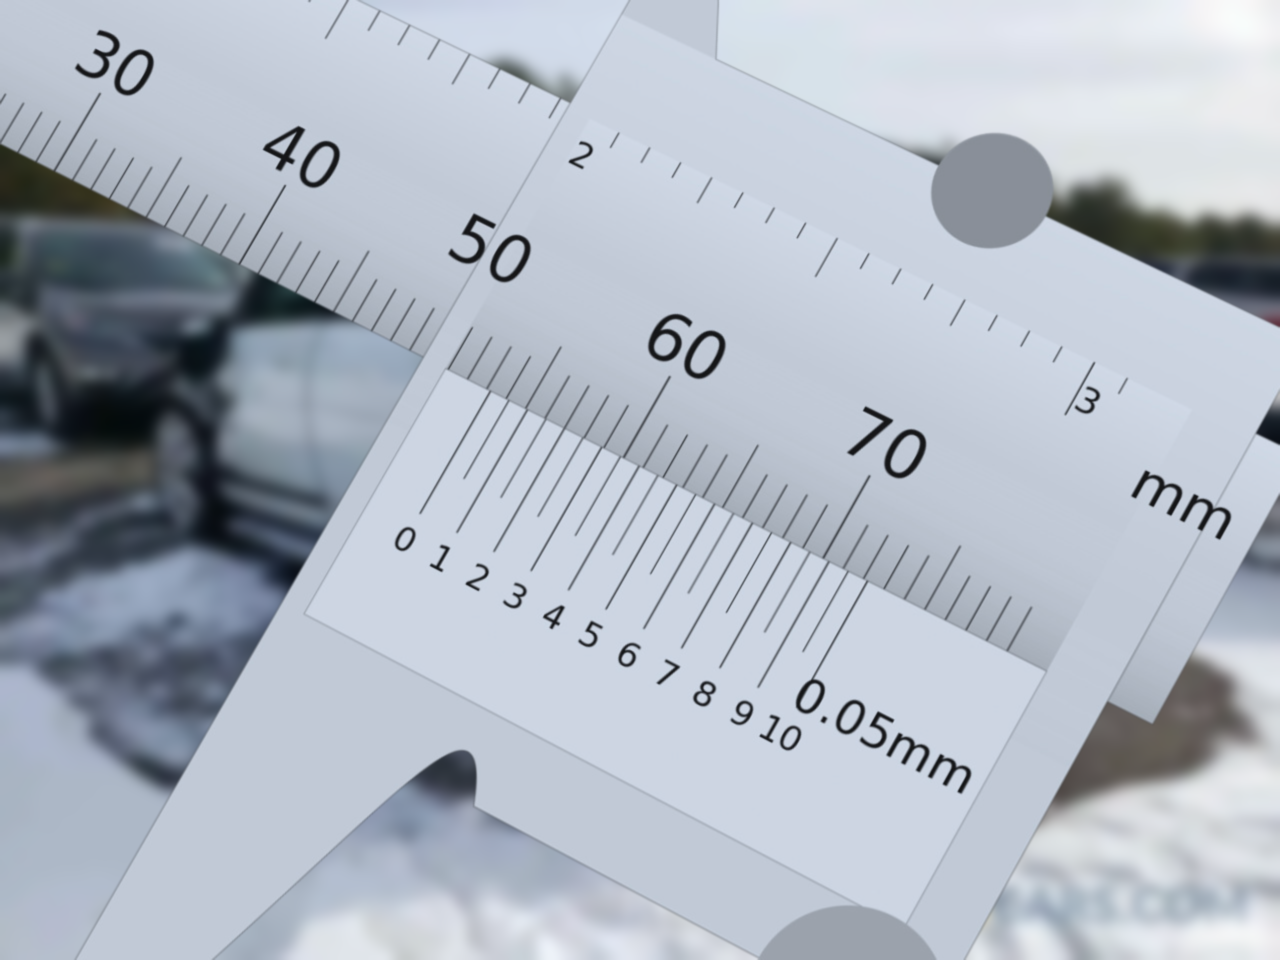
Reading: 53.2 mm
